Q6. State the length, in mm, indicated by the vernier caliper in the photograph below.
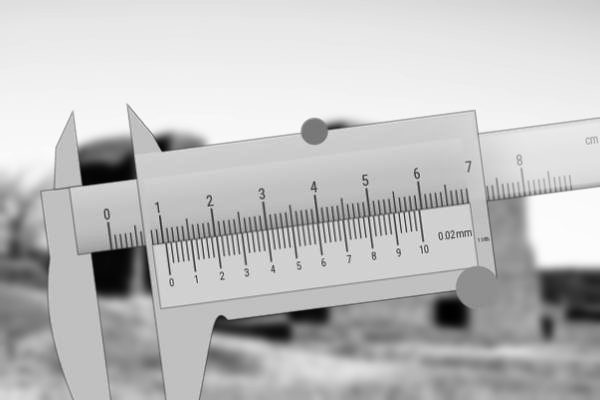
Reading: 10.5 mm
